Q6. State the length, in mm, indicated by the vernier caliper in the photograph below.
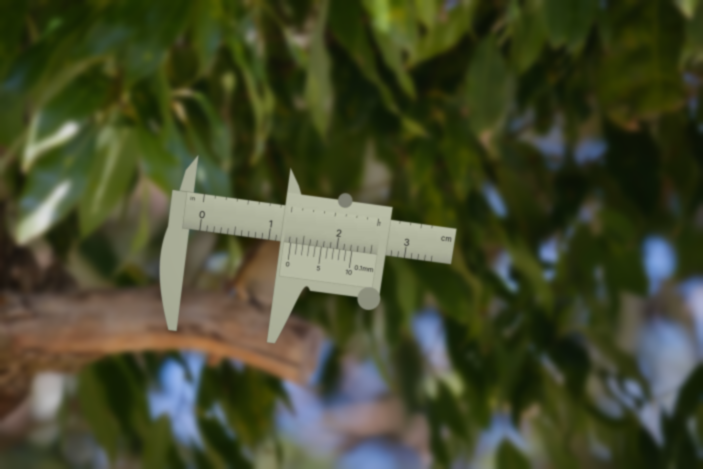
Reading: 13.2 mm
